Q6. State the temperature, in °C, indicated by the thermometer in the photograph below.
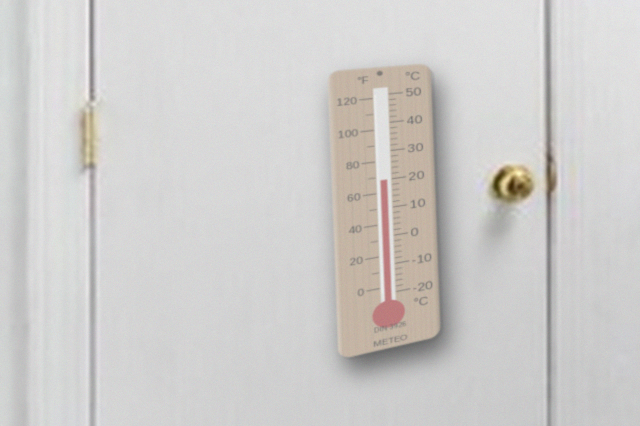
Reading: 20 °C
